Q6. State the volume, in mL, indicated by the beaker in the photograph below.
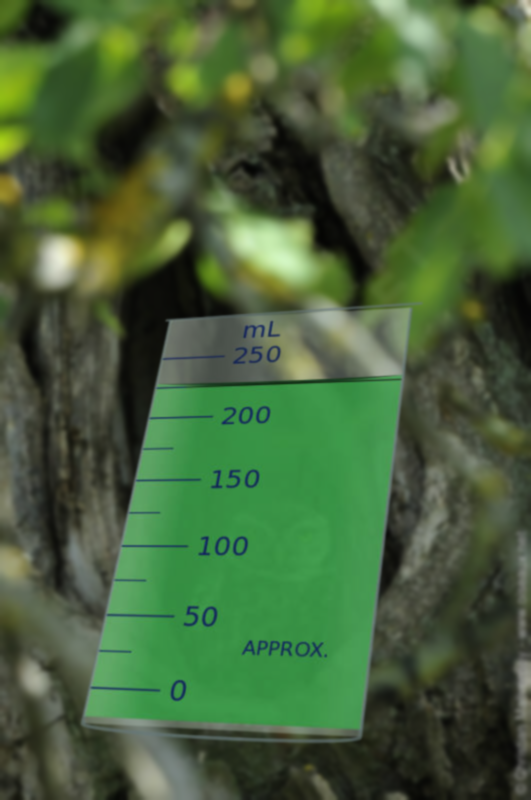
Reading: 225 mL
